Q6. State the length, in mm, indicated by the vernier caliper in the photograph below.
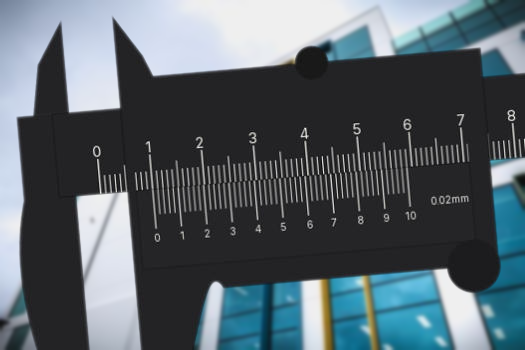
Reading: 10.0 mm
